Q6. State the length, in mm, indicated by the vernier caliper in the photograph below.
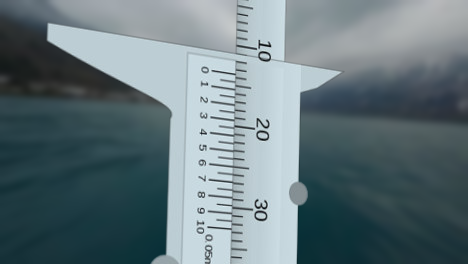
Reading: 13.6 mm
